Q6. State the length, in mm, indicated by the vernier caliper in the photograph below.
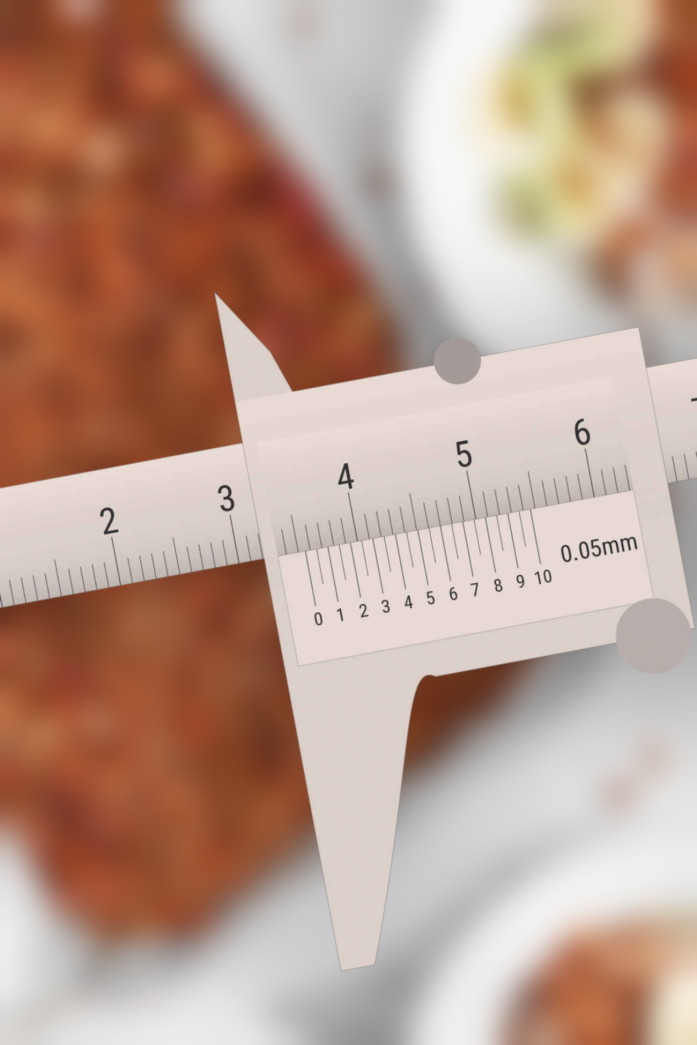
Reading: 35.6 mm
